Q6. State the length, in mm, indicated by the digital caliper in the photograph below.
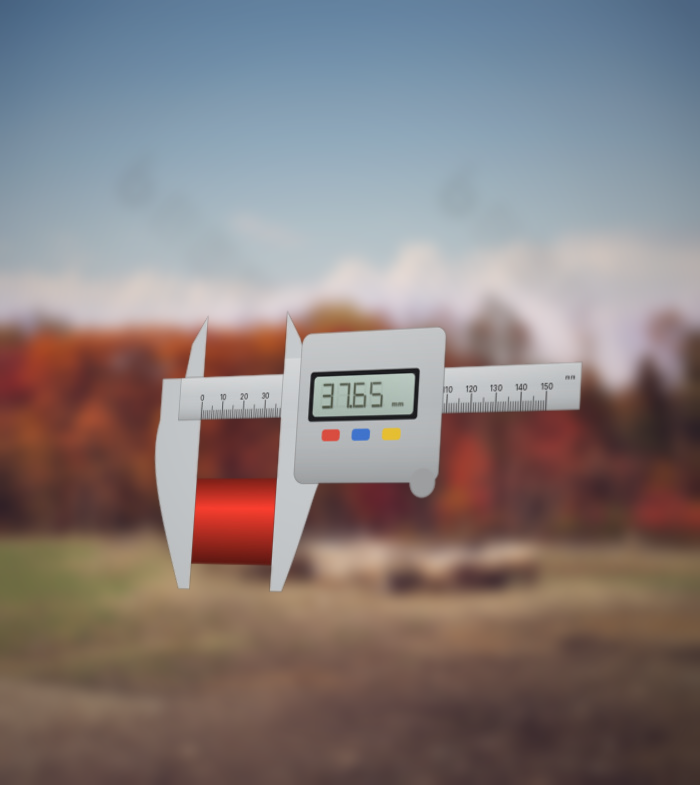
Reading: 37.65 mm
